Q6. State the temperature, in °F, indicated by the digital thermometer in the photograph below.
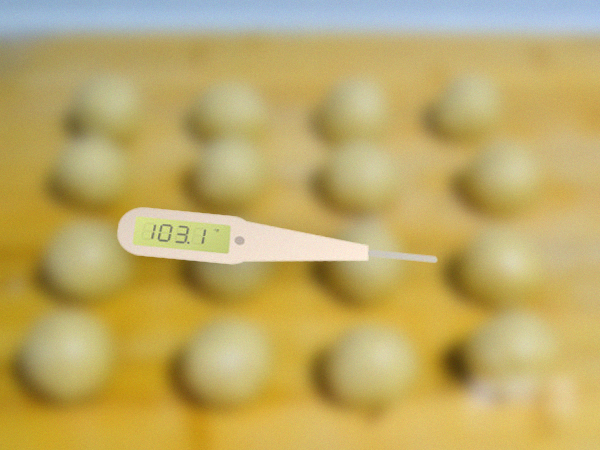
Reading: 103.1 °F
